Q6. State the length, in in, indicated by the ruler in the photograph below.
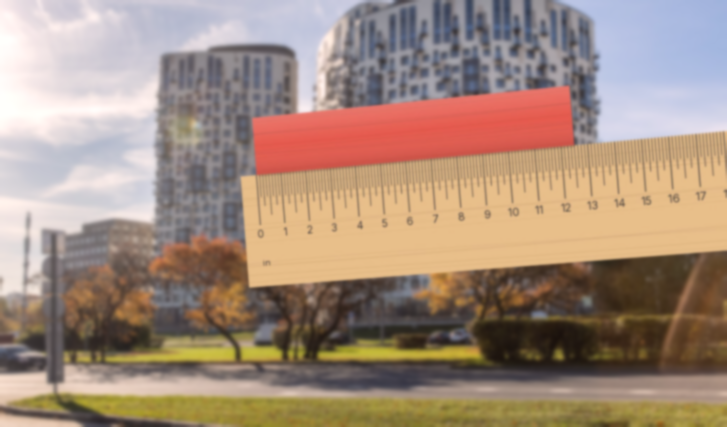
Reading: 12.5 in
